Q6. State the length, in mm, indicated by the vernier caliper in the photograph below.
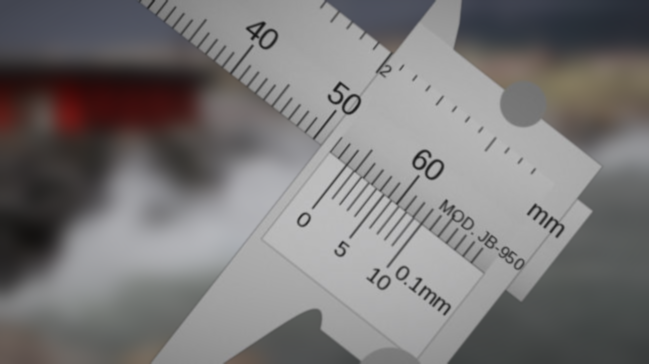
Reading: 54.0 mm
